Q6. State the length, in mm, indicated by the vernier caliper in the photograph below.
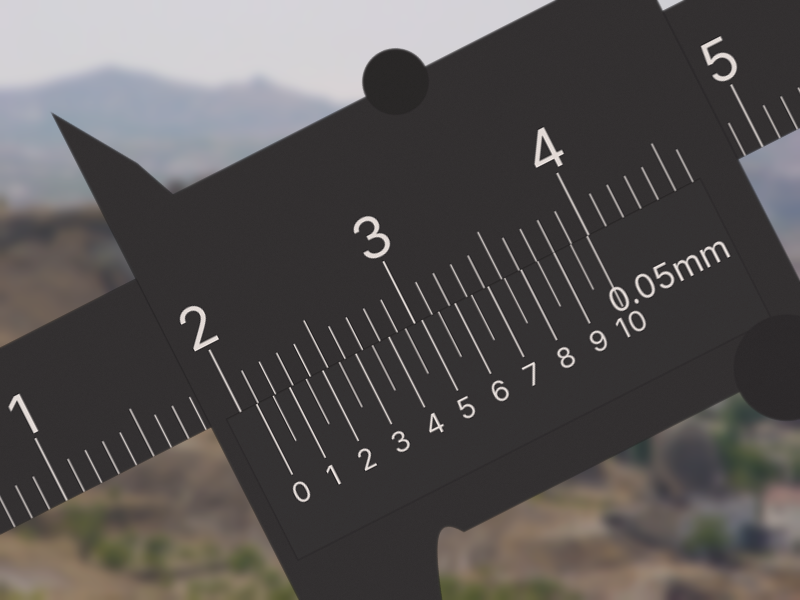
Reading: 20.9 mm
